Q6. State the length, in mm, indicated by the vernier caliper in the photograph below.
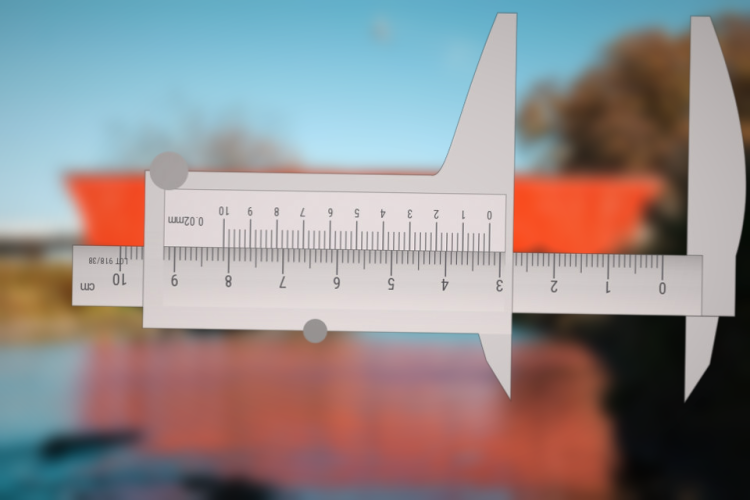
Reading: 32.0 mm
